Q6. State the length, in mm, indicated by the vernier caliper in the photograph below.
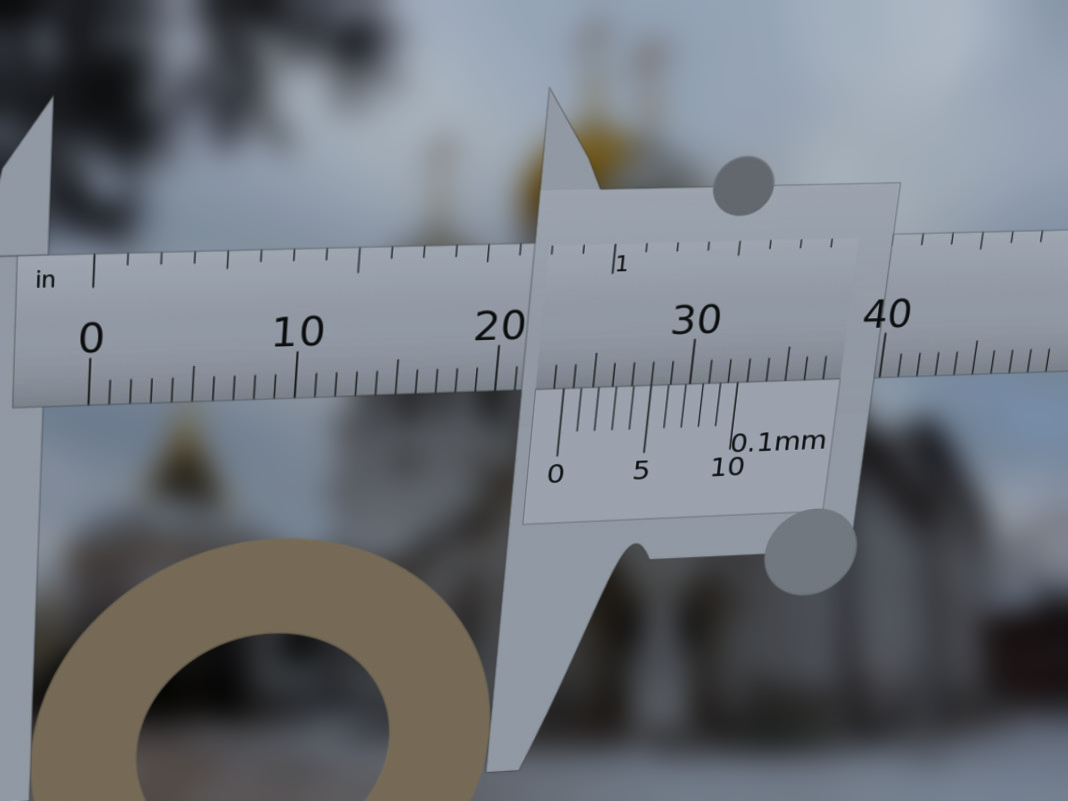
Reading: 23.5 mm
